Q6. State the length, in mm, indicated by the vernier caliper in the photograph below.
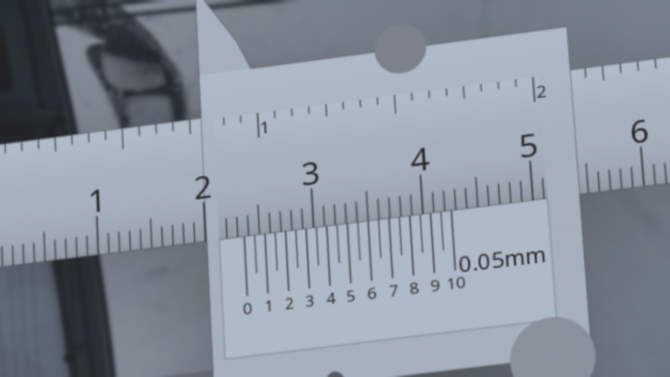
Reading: 23.6 mm
